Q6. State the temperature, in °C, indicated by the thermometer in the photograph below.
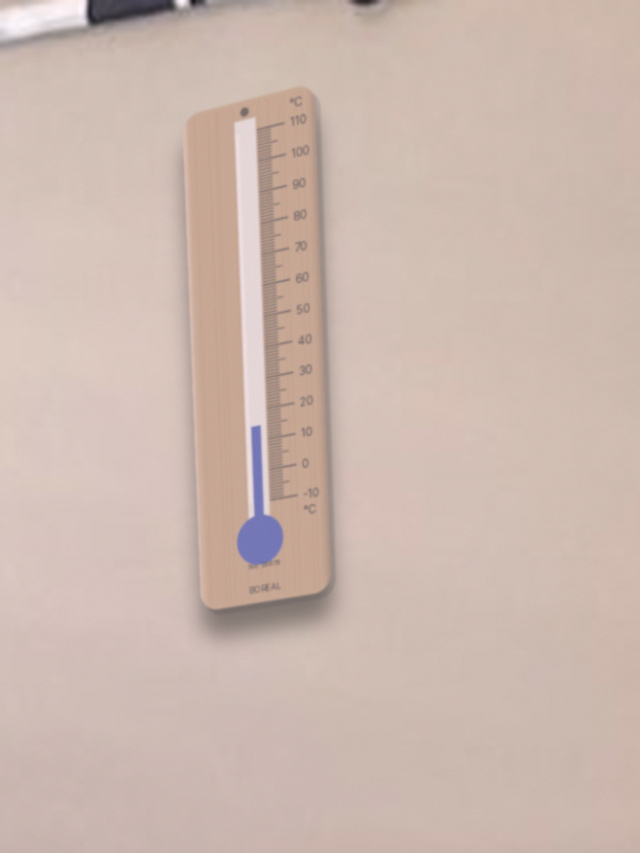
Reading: 15 °C
